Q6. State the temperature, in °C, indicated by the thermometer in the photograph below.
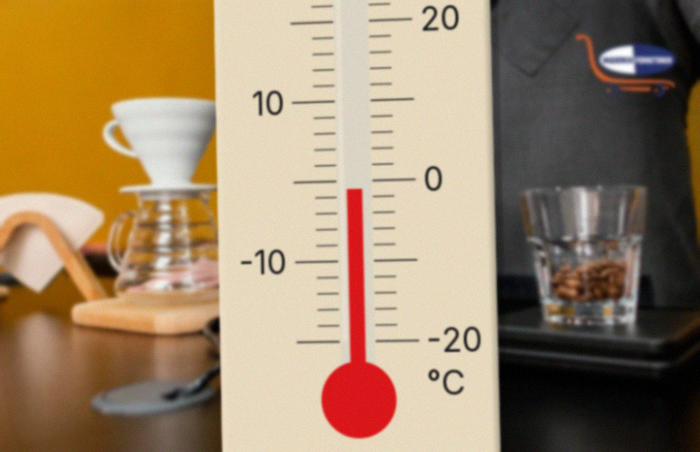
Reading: -1 °C
